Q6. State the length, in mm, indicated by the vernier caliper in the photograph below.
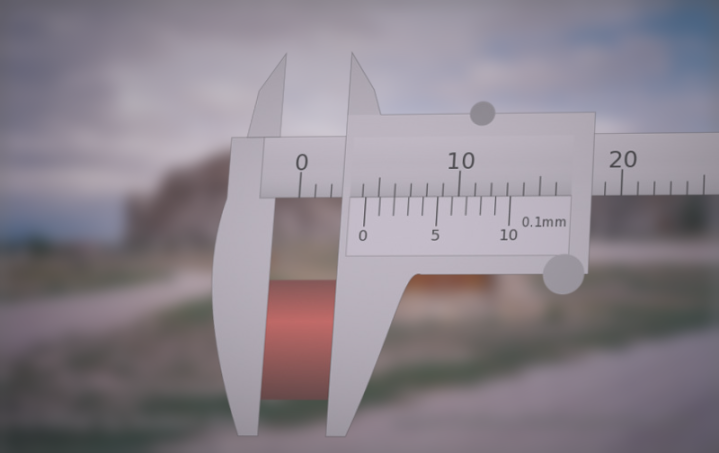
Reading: 4.2 mm
